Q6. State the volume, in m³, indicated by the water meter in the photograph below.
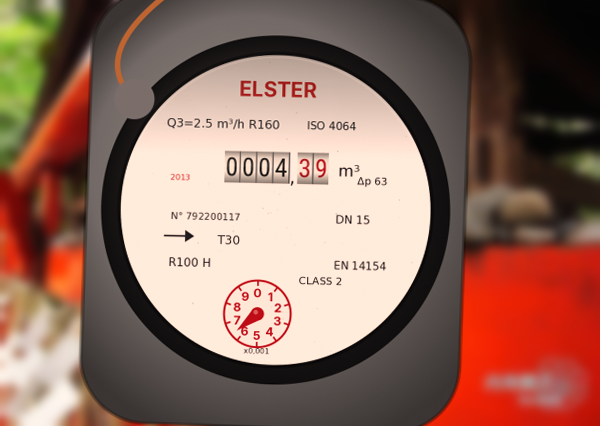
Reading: 4.396 m³
